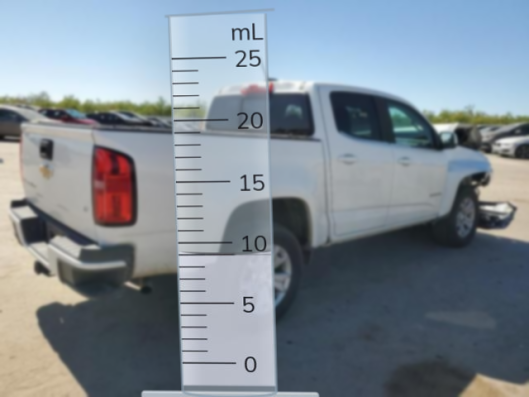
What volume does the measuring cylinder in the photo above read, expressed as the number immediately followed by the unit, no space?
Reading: 9mL
